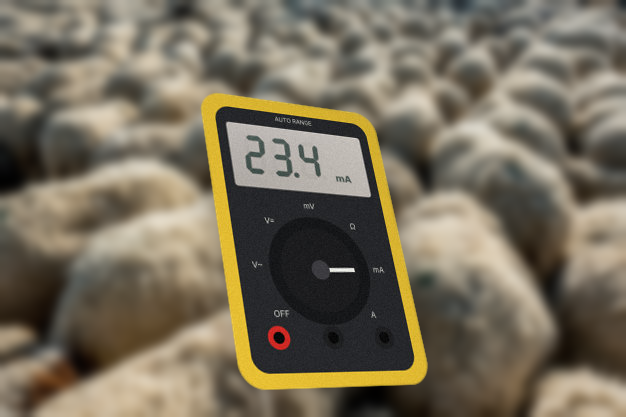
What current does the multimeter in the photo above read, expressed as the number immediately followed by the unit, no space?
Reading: 23.4mA
